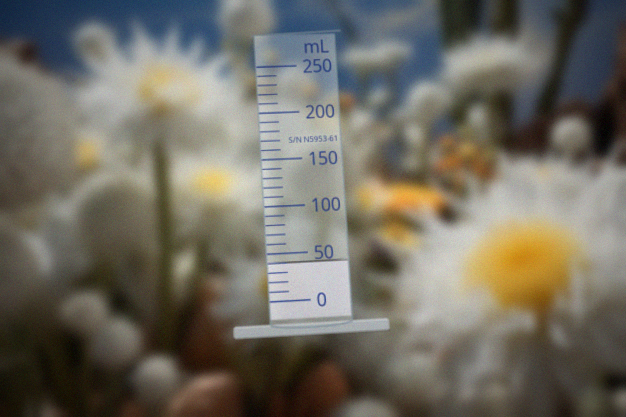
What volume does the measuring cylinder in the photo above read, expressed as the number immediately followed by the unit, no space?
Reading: 40mL
